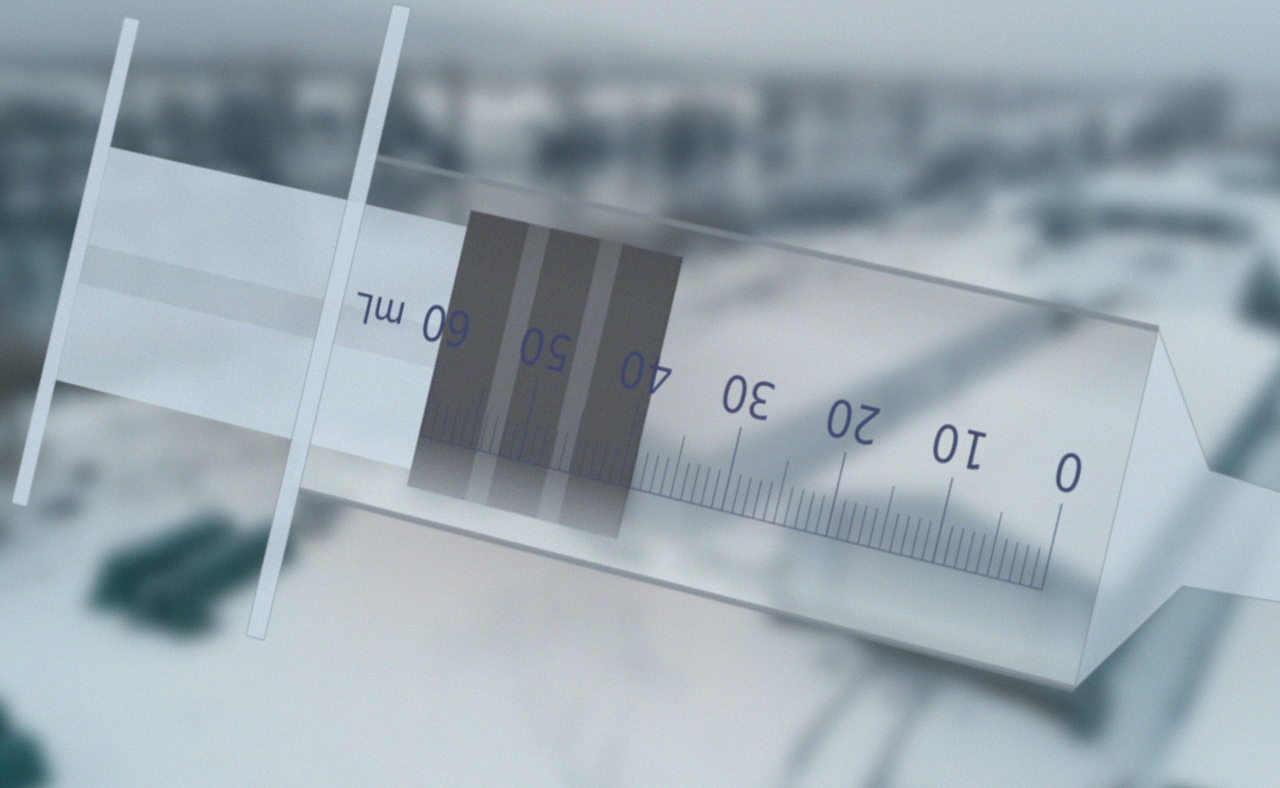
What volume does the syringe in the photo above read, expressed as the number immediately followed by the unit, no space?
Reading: 39mL
